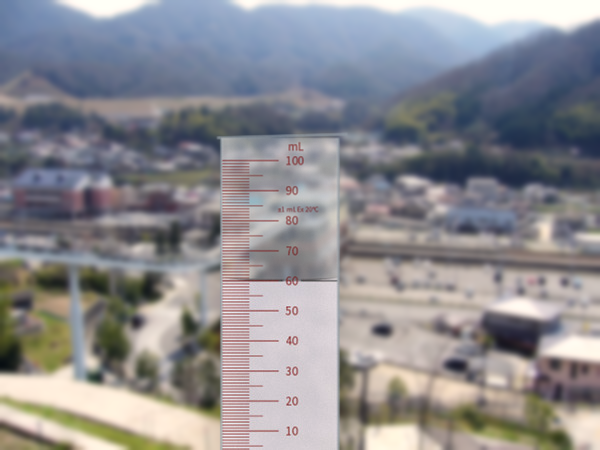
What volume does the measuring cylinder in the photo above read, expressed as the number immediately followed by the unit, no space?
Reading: 60mL
